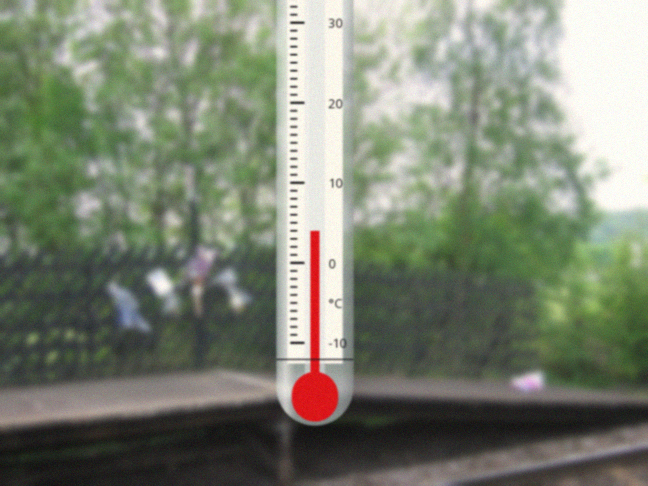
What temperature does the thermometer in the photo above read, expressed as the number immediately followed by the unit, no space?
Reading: 4°C
